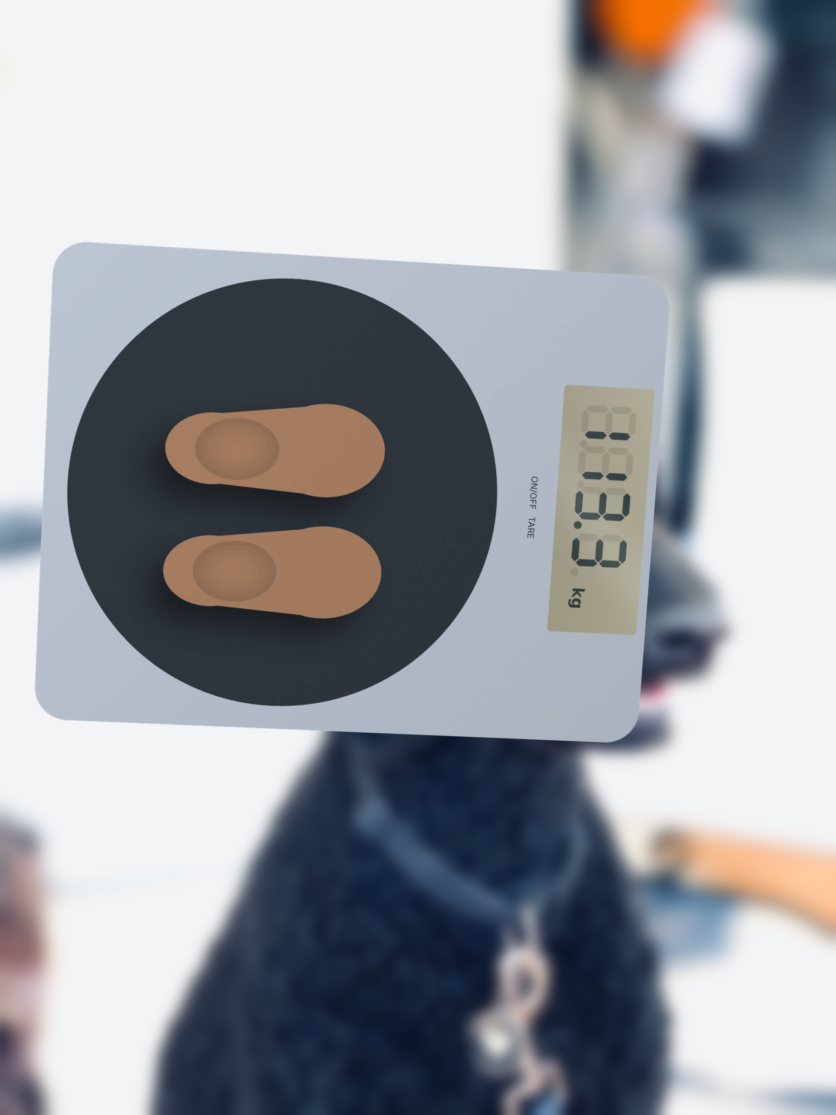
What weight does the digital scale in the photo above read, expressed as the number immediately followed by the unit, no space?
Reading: 113.3kg
